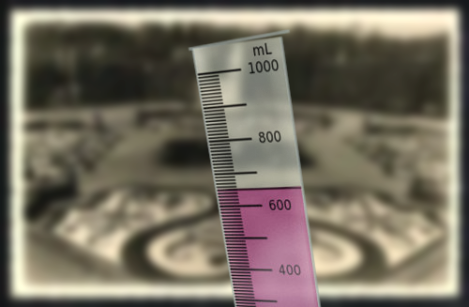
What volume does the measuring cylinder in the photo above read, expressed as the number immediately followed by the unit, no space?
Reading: 650mL
